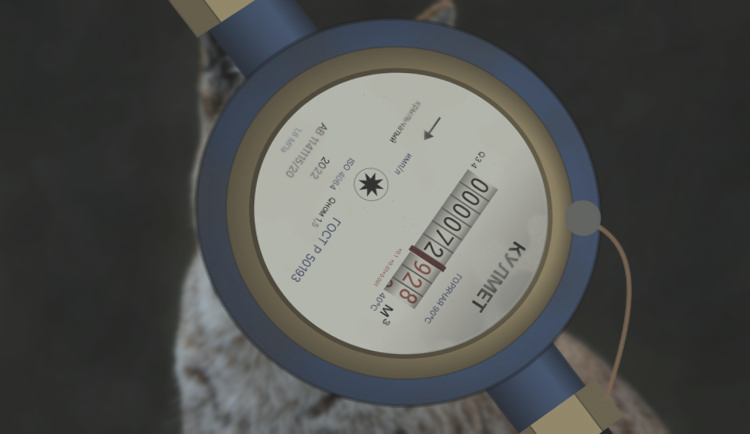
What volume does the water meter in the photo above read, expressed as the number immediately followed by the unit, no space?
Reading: 72.928m³
